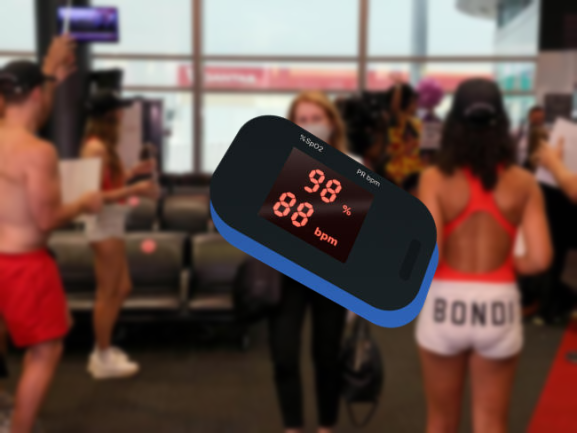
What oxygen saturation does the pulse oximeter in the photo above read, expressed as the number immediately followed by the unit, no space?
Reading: 98%
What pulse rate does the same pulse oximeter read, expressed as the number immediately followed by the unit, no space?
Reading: 88bpm
